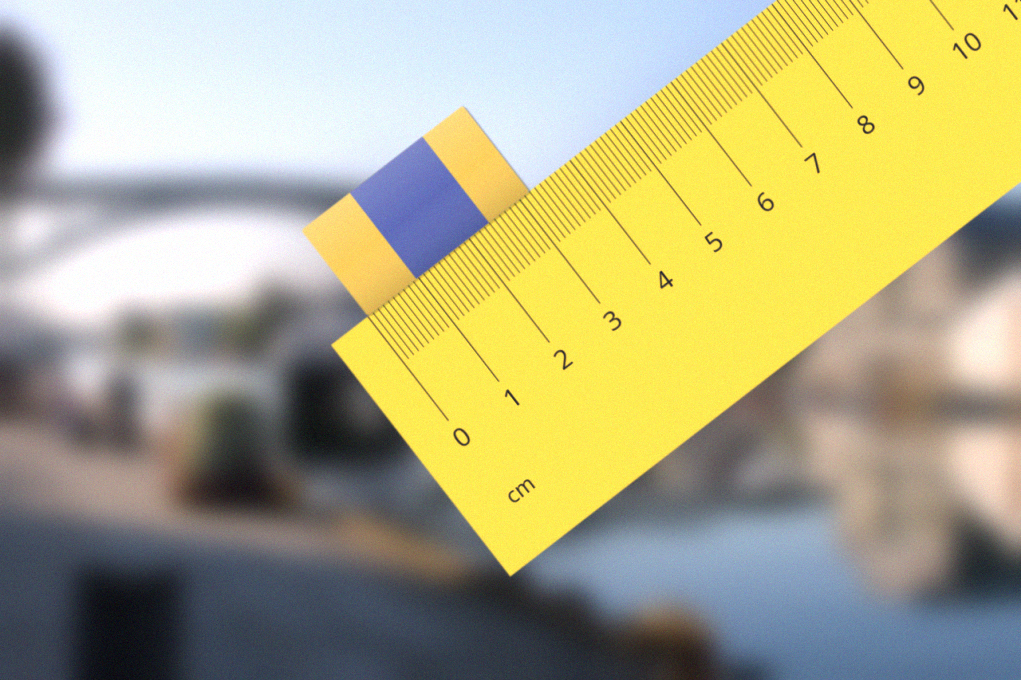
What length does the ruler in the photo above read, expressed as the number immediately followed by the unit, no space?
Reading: 3.2cm
